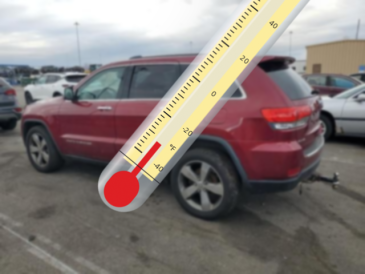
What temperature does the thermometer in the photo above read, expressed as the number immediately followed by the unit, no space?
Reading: -32°F
